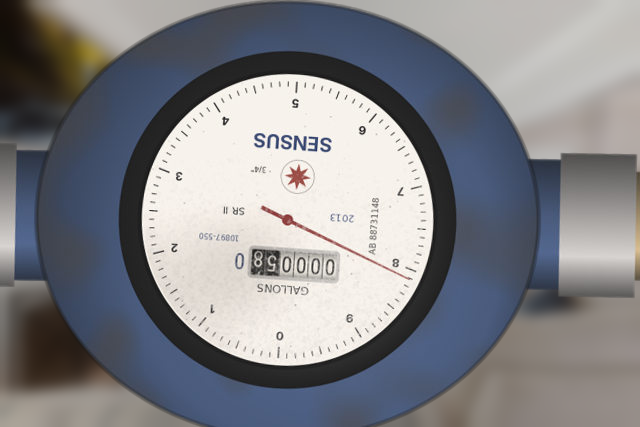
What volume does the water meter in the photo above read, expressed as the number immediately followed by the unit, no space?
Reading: 578.1gal
